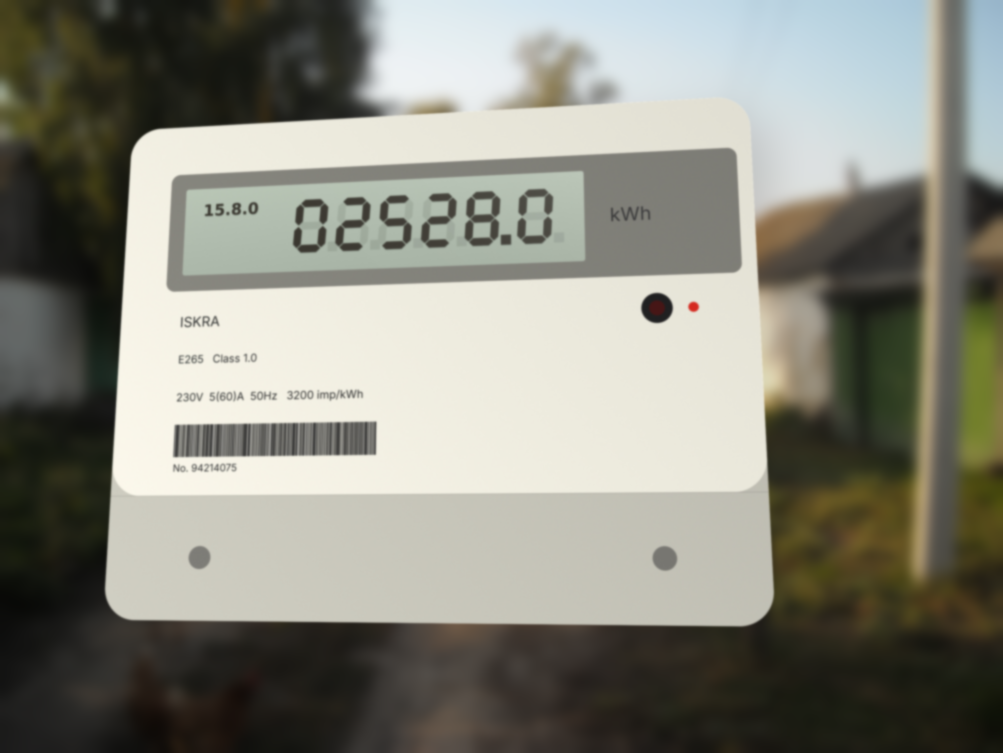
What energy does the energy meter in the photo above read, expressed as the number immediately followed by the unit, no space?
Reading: 2528.0kWh
